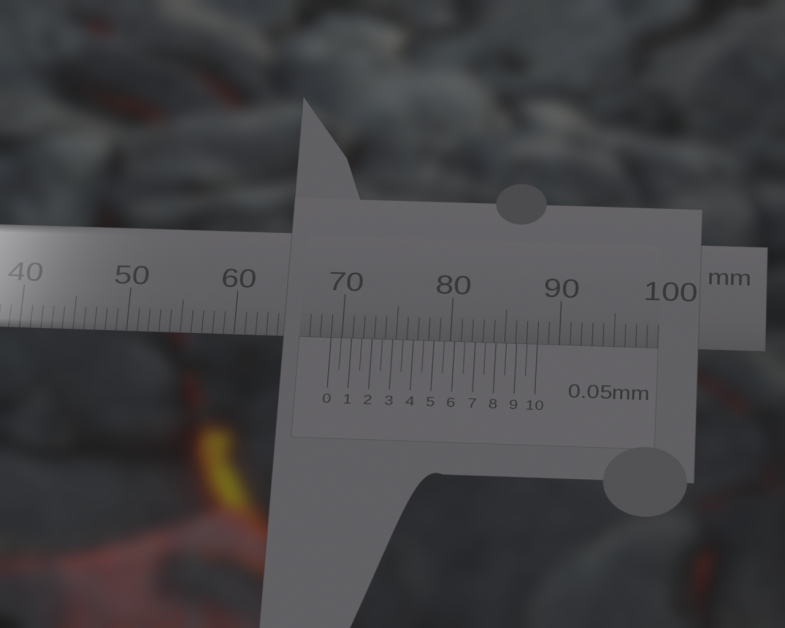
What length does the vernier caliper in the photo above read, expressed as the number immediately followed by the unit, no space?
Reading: 69.0mm
